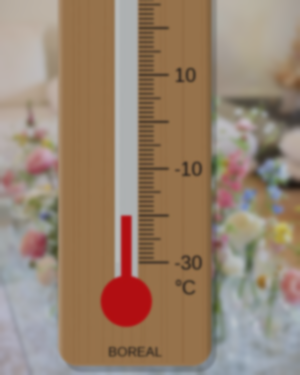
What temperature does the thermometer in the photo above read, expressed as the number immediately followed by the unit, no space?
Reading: -20°C
